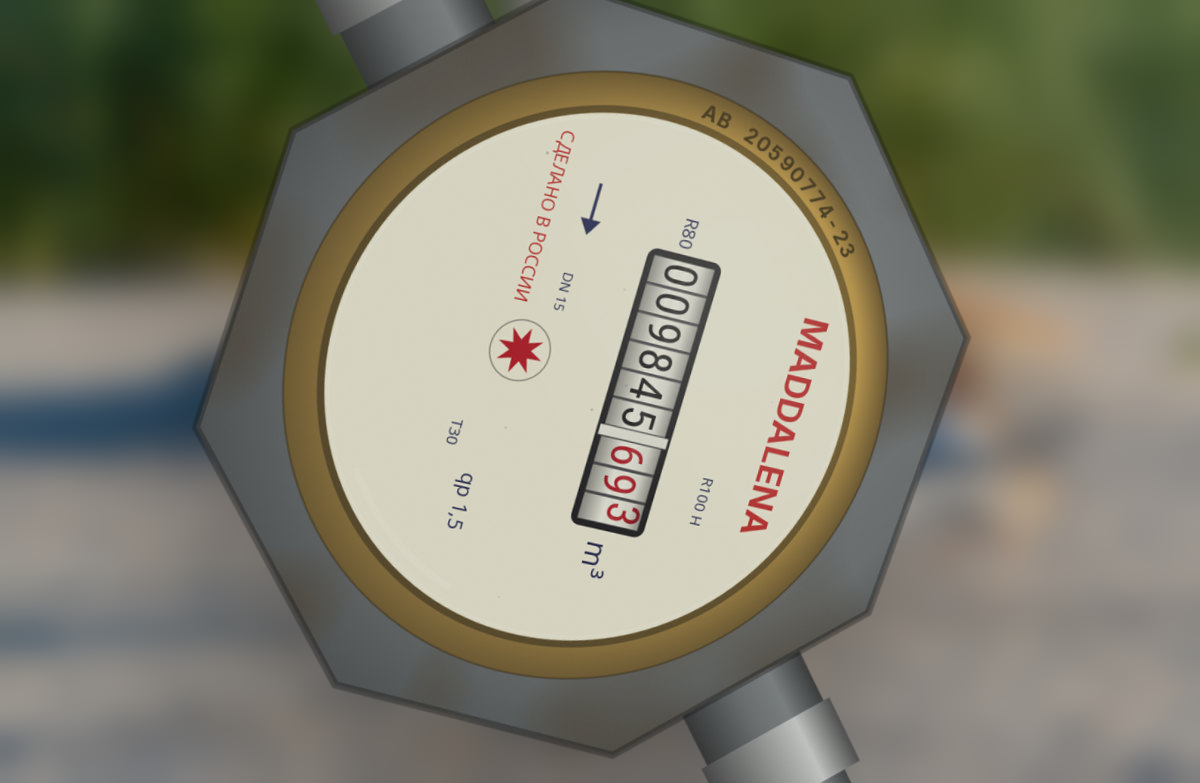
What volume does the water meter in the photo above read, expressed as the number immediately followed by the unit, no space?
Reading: 9845.693m³
